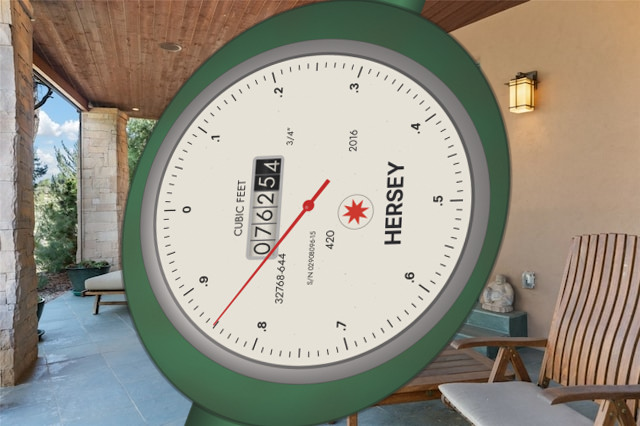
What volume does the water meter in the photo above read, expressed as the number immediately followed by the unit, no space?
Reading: 76253.85ft³
